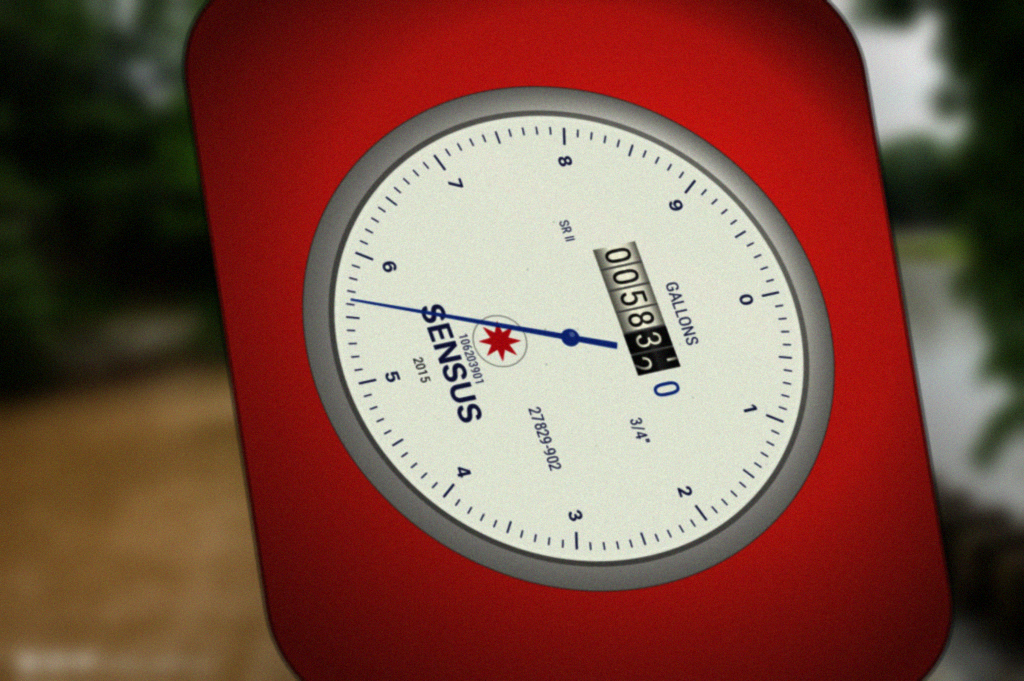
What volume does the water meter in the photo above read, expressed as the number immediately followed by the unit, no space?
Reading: 58315.6gal
